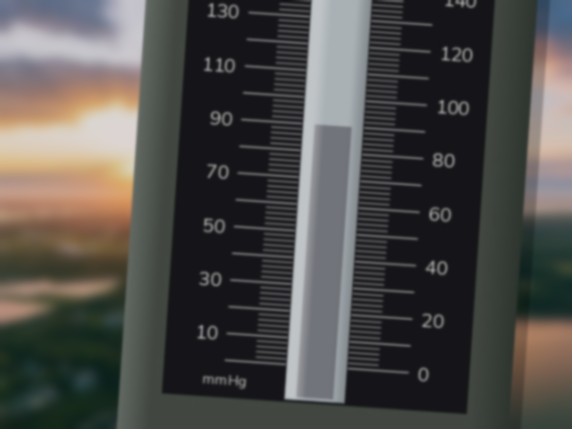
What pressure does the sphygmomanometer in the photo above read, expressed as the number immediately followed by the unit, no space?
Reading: 90mmHg
